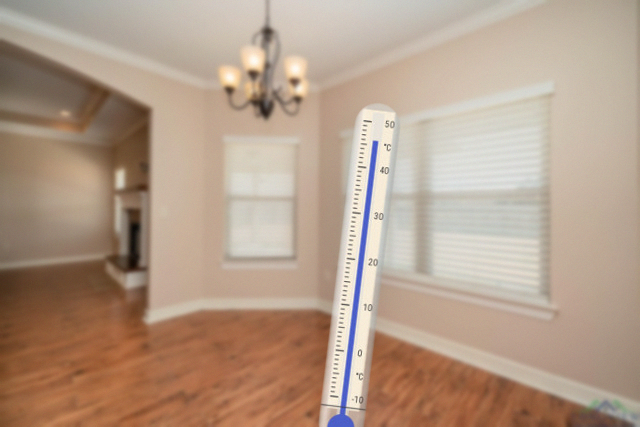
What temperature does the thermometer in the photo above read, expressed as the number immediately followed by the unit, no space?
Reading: 46°C
